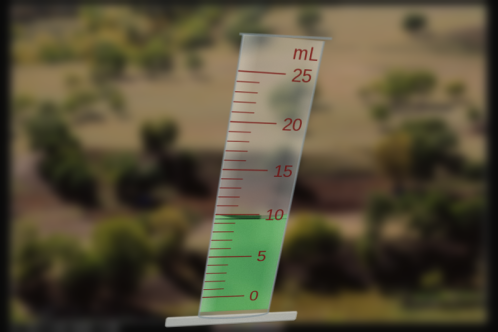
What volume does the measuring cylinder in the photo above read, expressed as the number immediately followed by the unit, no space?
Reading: 9.5mL
